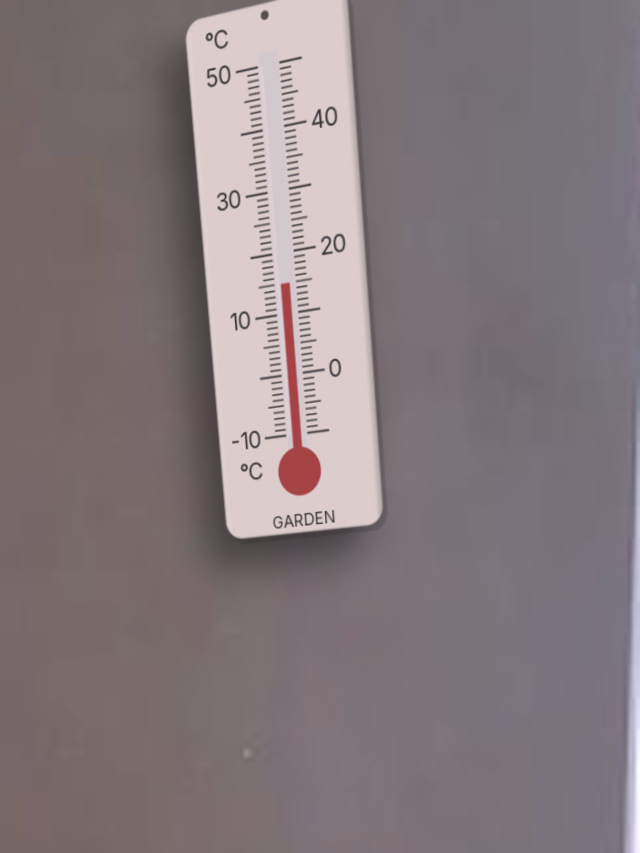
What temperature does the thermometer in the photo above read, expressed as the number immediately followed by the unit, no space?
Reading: 15°C
